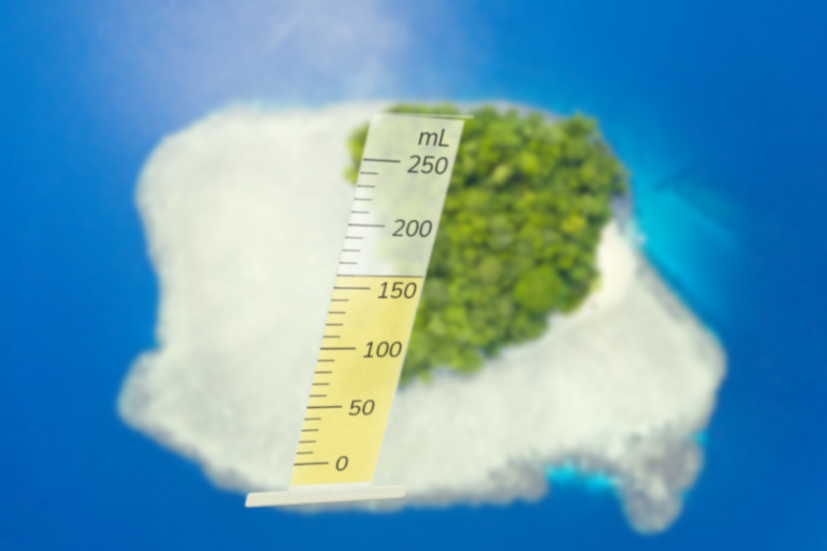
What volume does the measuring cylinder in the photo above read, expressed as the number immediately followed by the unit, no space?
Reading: 160mL
